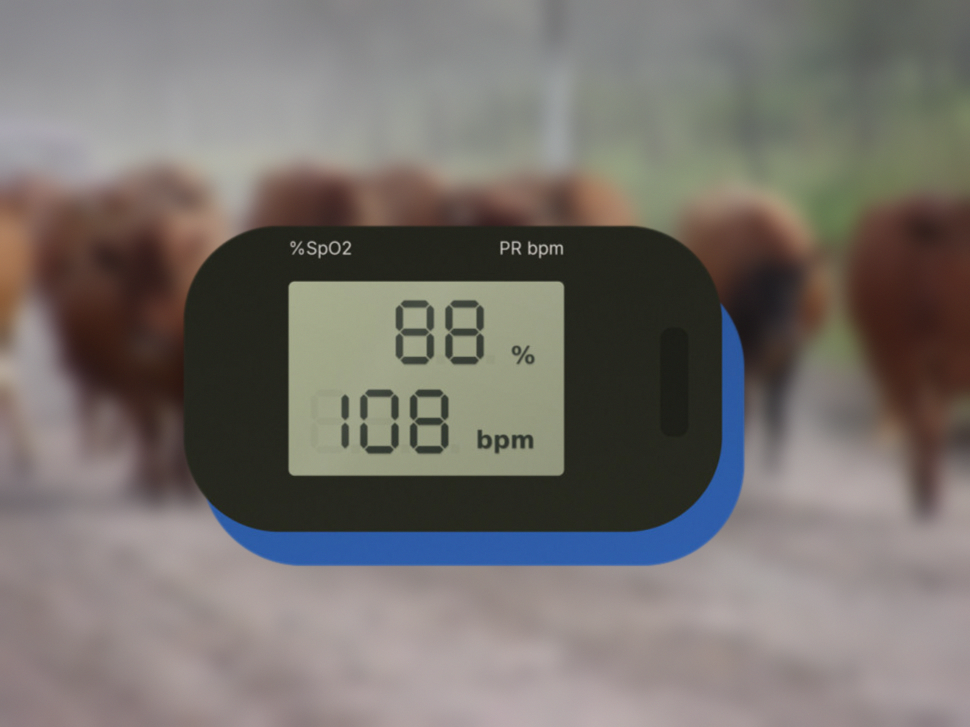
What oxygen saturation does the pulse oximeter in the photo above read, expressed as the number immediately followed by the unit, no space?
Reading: 88%
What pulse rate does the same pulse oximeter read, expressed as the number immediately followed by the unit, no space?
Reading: 108bpm
